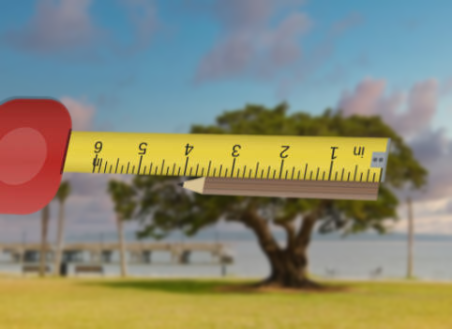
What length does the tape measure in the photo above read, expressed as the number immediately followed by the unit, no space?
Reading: 4.125in
